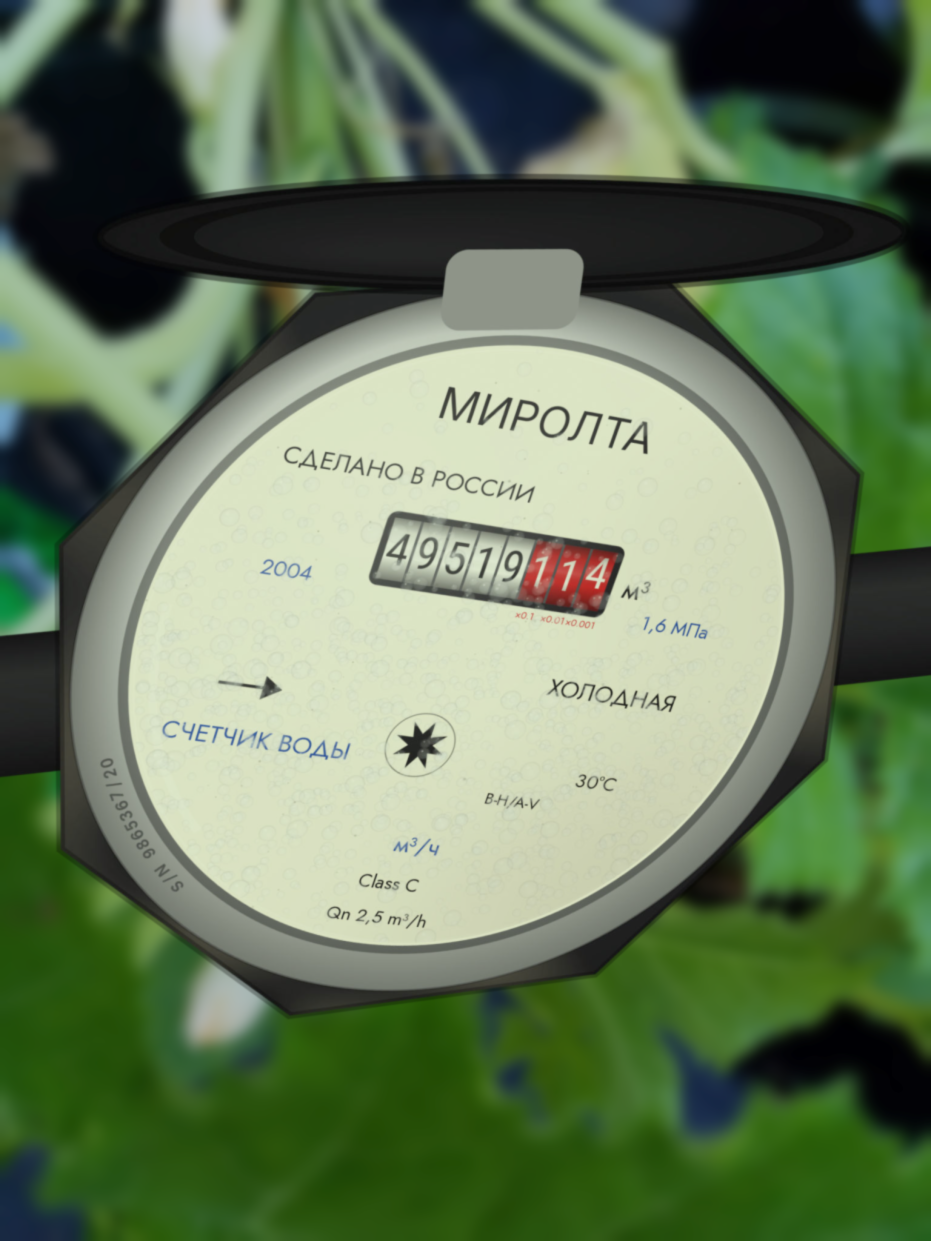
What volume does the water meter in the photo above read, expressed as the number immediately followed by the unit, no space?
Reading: 49519.114m³
